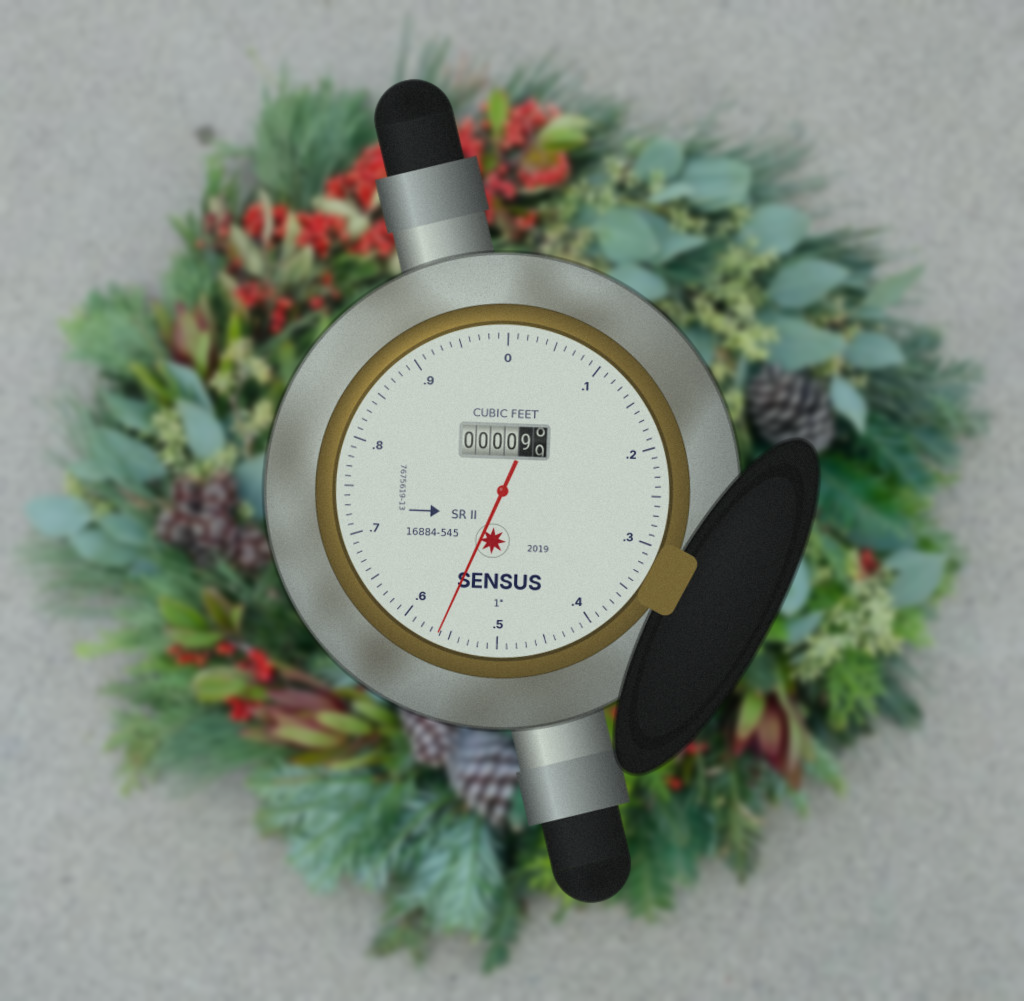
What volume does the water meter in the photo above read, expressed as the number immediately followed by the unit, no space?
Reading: 98.56ft³
